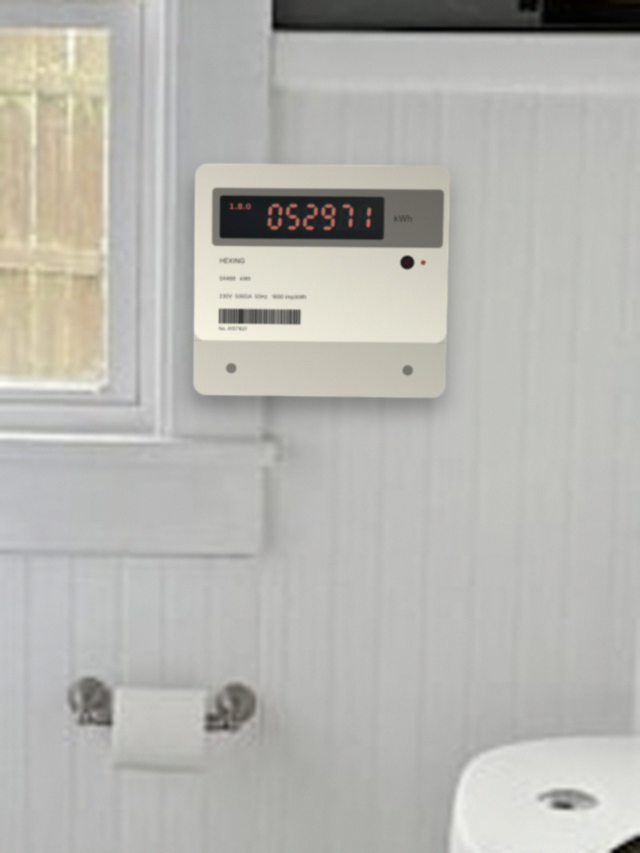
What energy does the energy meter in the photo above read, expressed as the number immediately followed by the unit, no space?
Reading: 52971kWh
